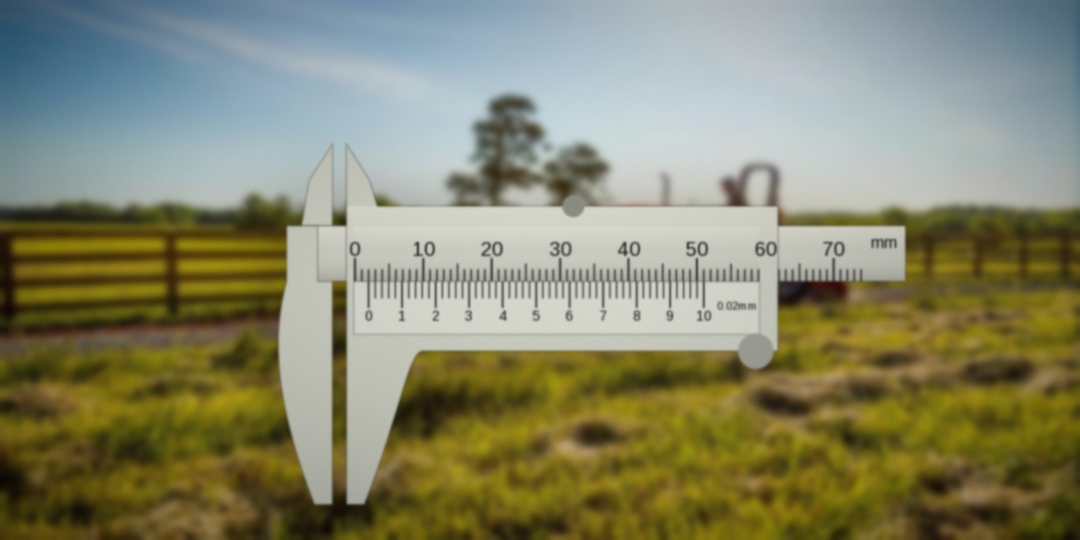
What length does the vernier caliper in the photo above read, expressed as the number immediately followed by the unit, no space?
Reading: 2.0mm
